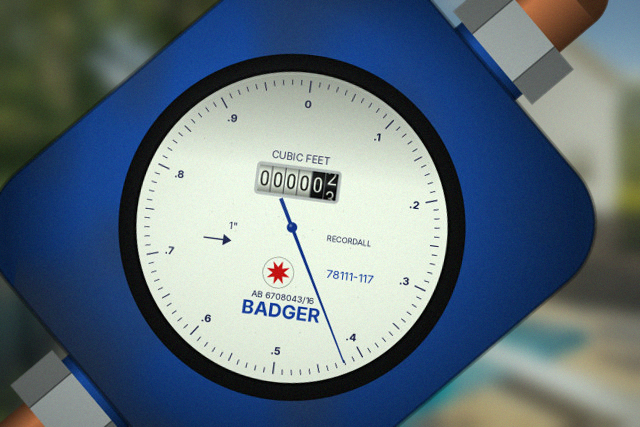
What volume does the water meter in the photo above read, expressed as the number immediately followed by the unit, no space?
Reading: 2.42ft³
